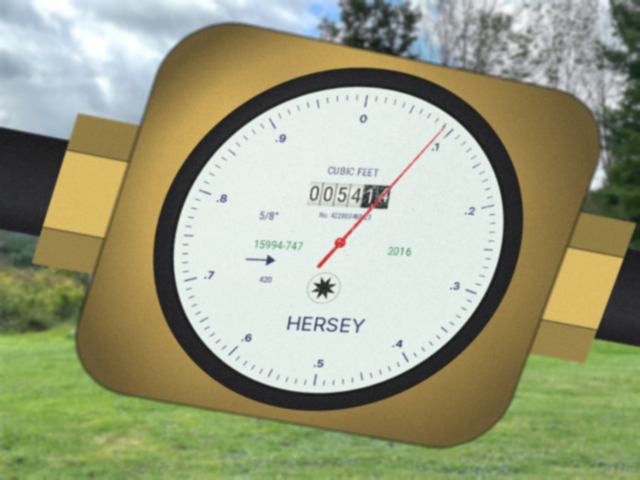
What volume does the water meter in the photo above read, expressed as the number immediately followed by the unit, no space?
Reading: 5414.09ft³
